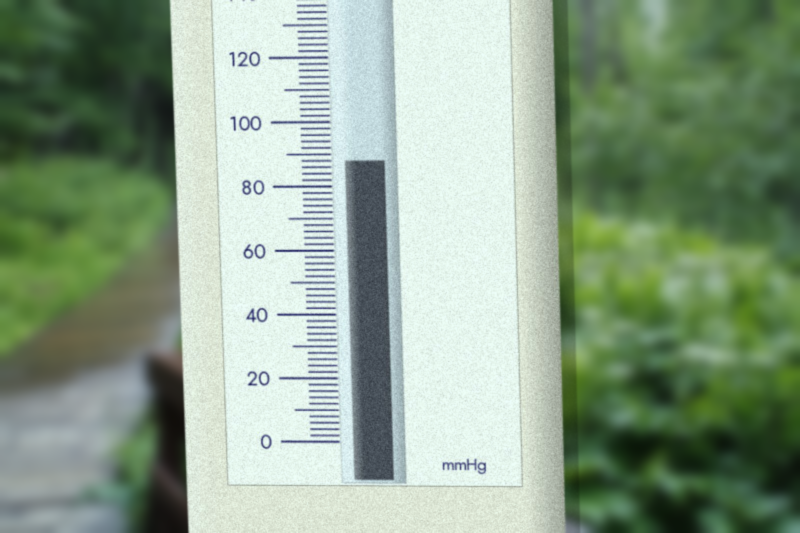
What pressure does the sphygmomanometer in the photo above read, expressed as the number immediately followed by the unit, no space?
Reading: 88mmHg
